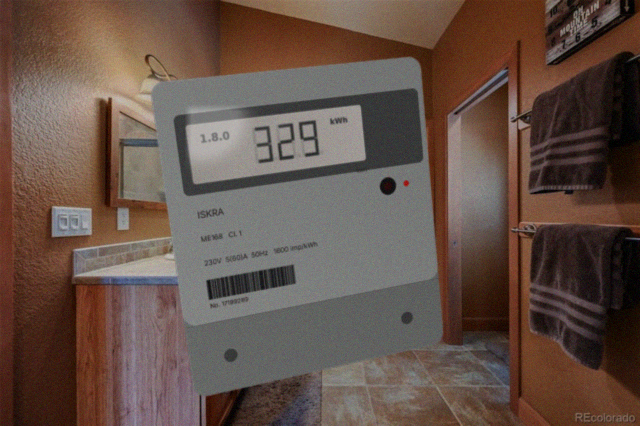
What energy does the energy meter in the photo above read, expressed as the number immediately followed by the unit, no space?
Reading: 329kWh
